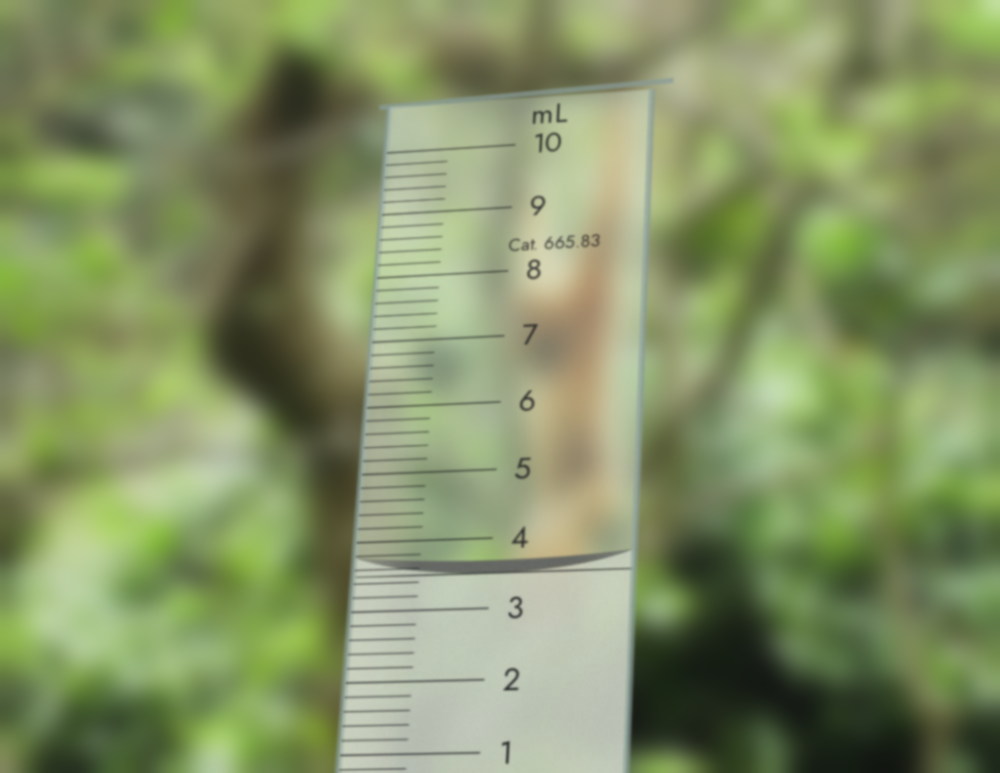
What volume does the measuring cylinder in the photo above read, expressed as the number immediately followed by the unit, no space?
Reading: 3.5mL
